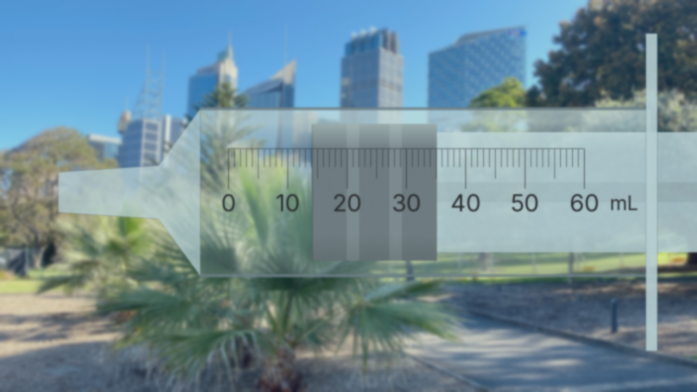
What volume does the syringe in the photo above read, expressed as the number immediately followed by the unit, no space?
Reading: 14mL
